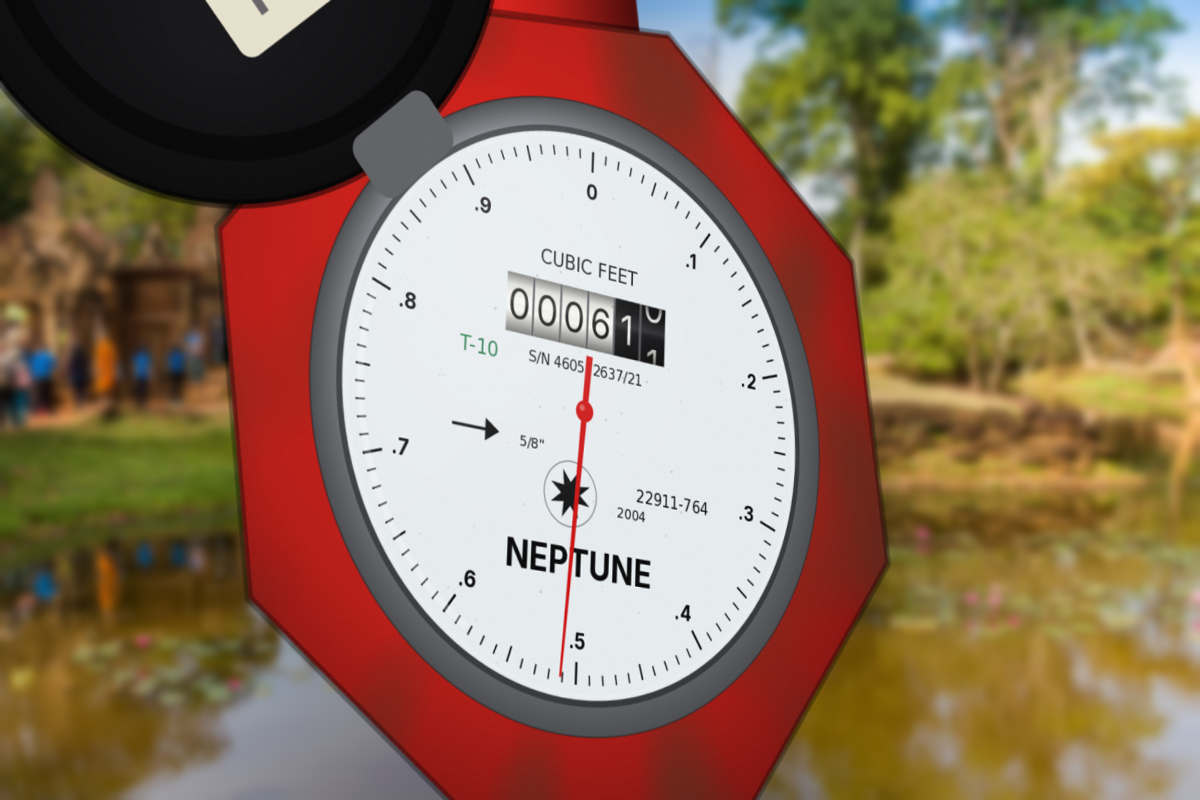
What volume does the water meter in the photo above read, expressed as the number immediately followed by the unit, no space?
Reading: 610.51ft³
